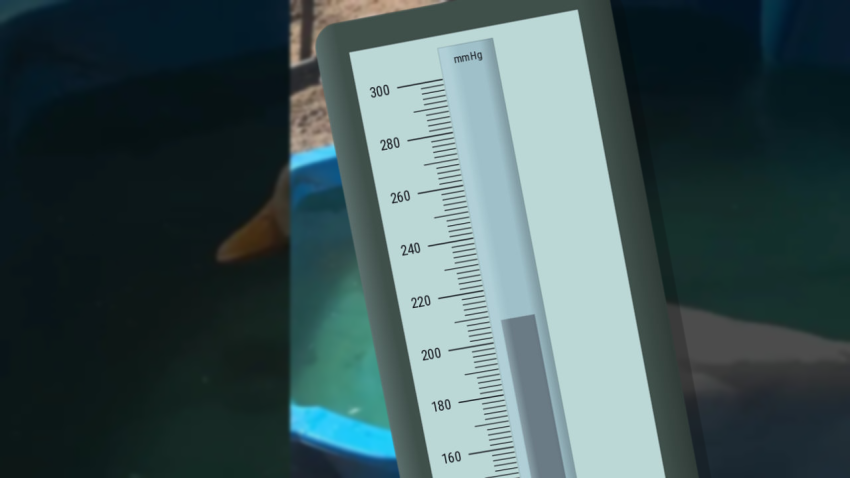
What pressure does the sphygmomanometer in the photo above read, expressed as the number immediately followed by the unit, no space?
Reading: 208mmHg
